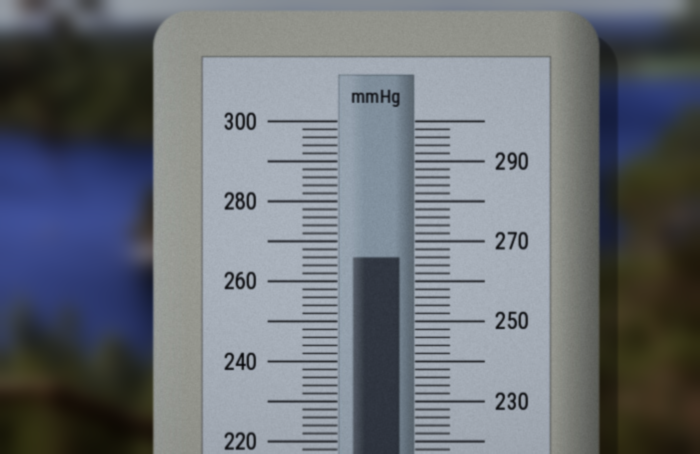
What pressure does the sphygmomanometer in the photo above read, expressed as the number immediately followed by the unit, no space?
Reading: 266mmHg
